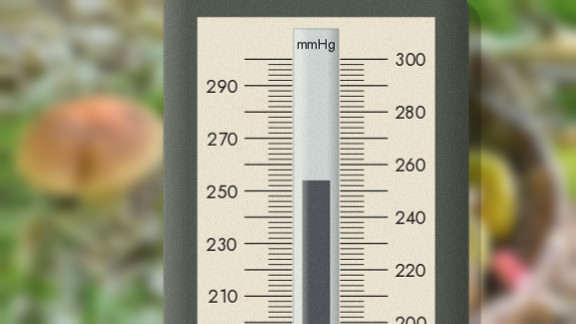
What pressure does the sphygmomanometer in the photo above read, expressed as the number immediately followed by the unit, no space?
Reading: 254mmHg
